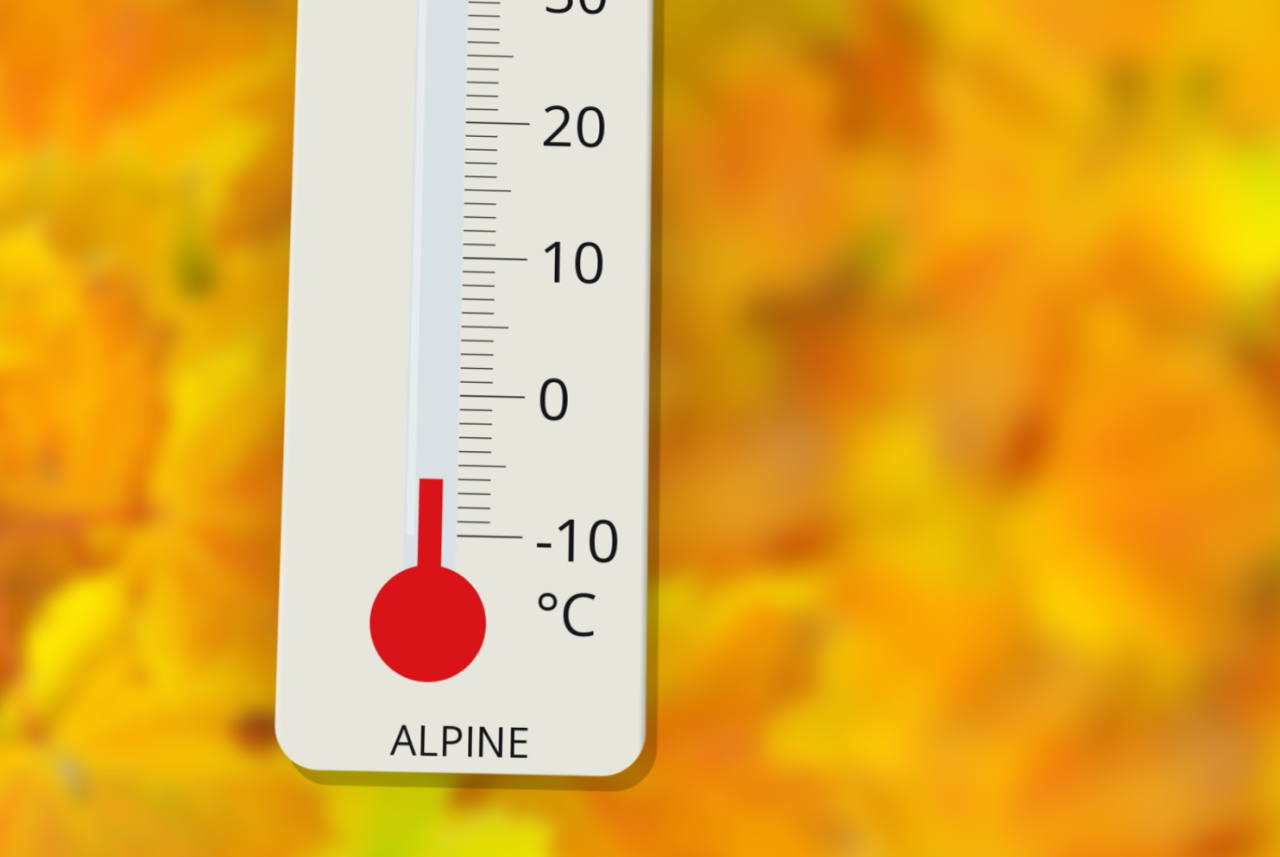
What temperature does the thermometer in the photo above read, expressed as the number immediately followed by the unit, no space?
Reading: -6°C
